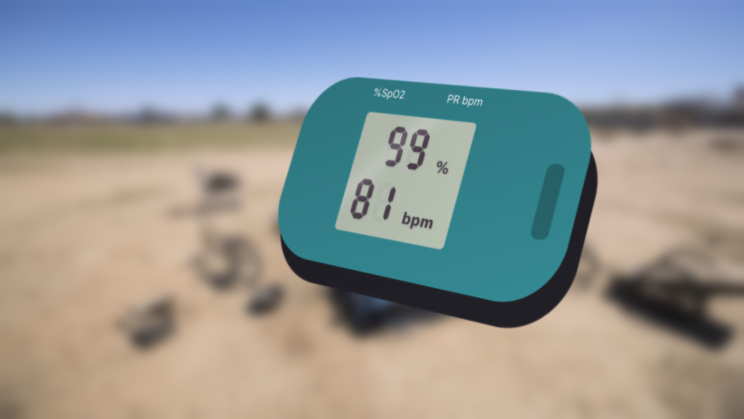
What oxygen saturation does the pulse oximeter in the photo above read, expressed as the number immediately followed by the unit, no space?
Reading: 99%
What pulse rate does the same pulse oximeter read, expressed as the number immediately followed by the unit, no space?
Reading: 81bpm
